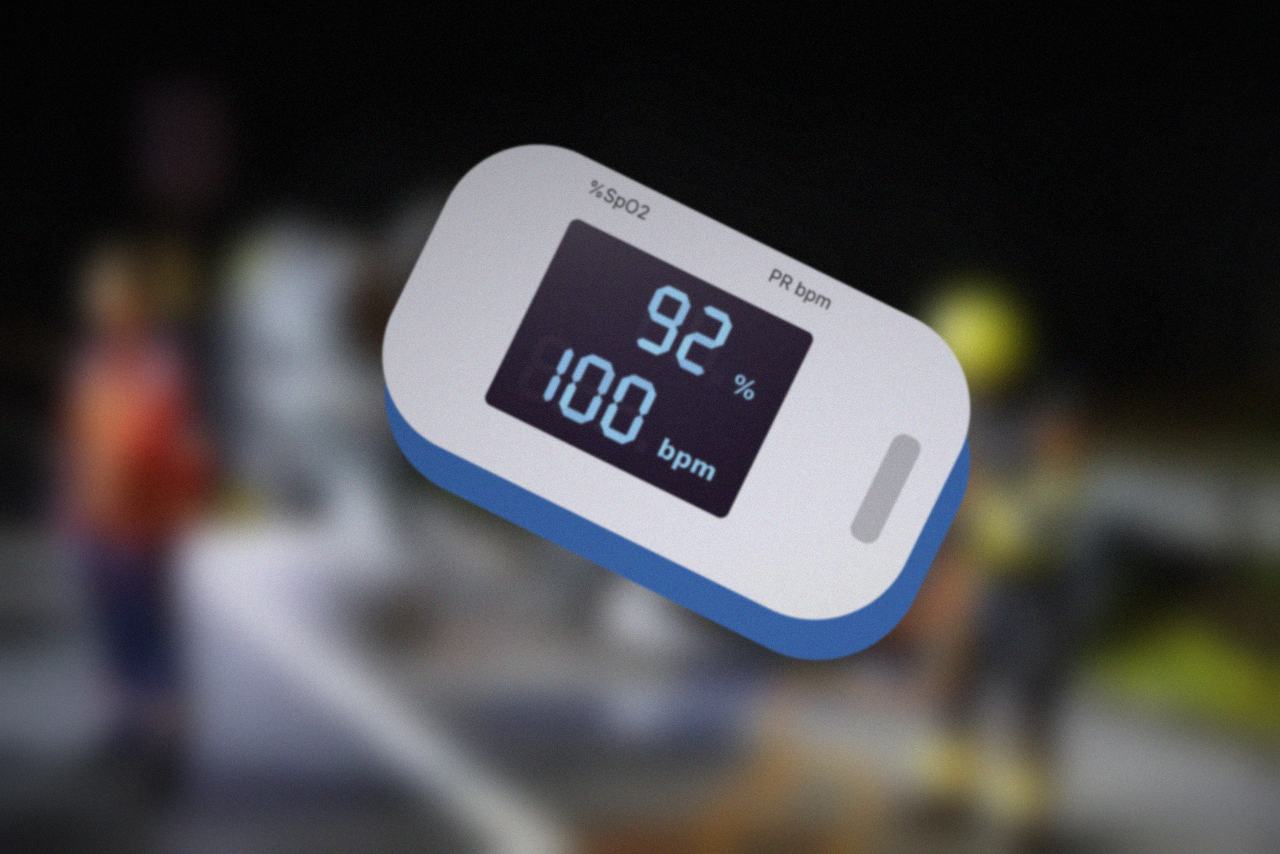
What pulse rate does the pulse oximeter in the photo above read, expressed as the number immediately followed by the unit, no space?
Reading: 100bpm
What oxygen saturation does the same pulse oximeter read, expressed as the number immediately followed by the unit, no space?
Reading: 92%
